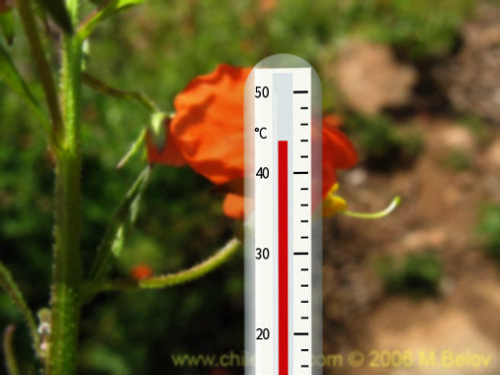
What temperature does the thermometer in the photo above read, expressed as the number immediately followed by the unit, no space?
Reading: 44°C
